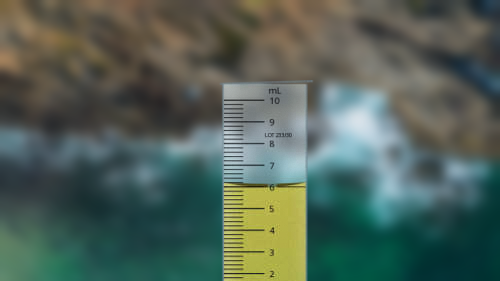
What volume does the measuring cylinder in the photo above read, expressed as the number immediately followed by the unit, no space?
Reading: 6mL
